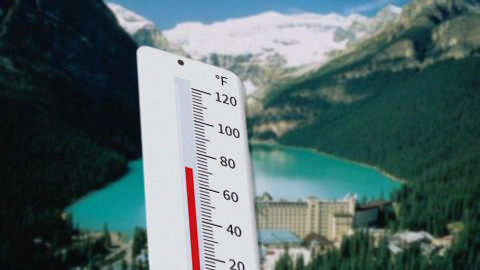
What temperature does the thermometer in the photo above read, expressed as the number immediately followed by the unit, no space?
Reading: 70°F
